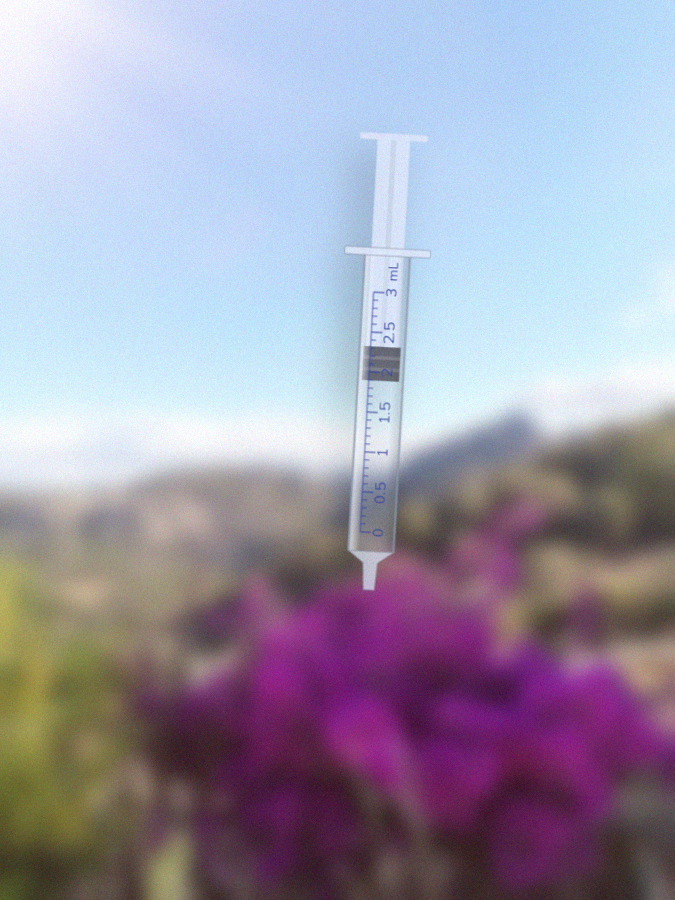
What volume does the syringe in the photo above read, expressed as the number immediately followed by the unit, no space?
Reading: 1.9mL
